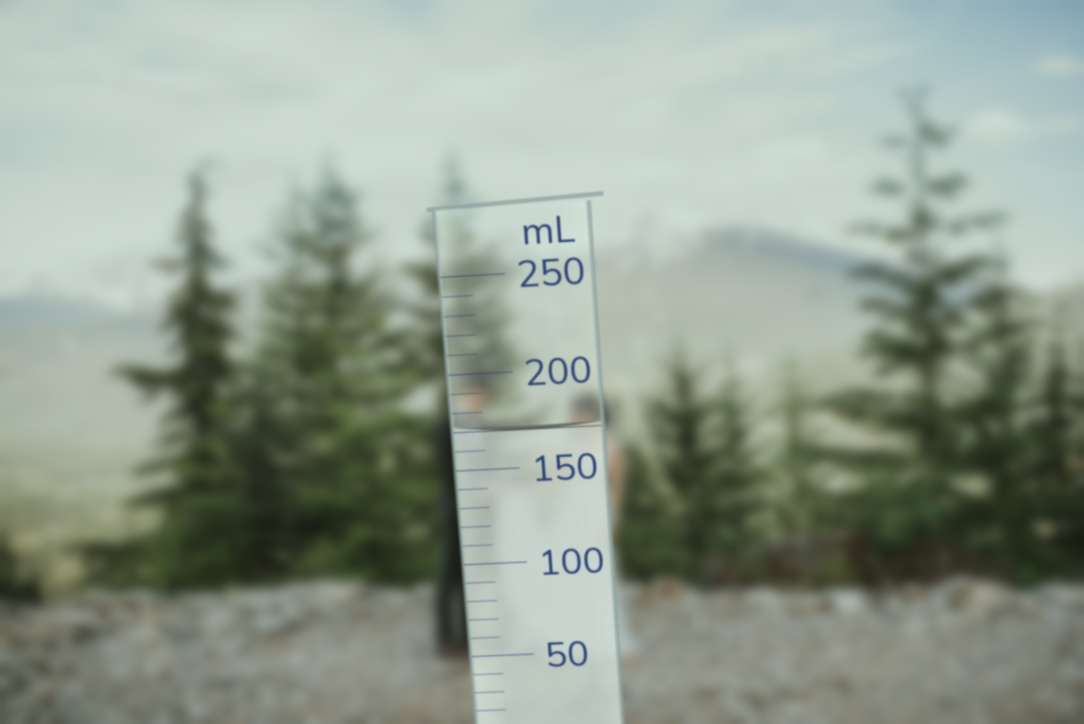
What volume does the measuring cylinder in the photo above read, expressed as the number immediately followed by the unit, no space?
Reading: 170mL
